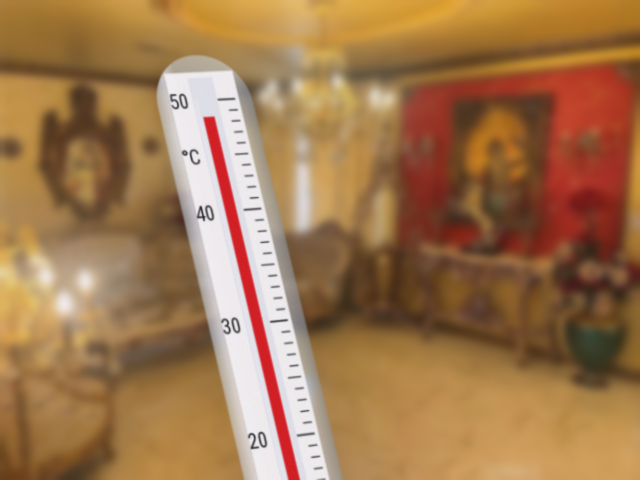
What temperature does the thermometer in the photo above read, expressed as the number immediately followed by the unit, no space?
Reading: 48.5°C
